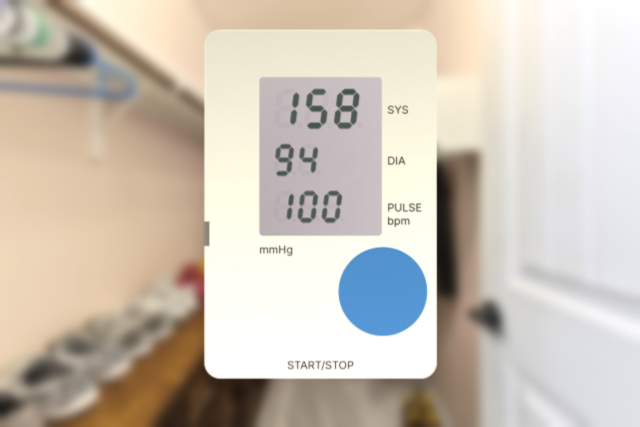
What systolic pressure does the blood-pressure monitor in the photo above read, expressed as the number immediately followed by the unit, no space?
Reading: 158mmHg
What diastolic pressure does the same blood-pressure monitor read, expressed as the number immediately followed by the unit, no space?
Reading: 94mmHg
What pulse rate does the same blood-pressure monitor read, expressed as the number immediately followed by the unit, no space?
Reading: 100bpm
